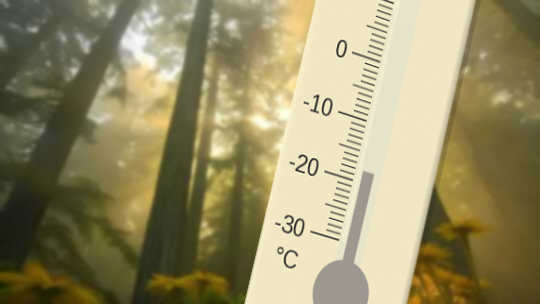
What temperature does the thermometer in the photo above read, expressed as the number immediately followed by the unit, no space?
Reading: -18°C
